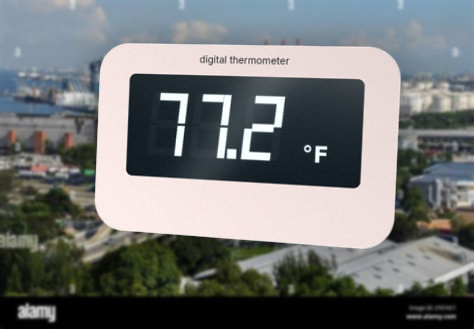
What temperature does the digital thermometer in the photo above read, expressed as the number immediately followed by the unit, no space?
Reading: 77.2°F
